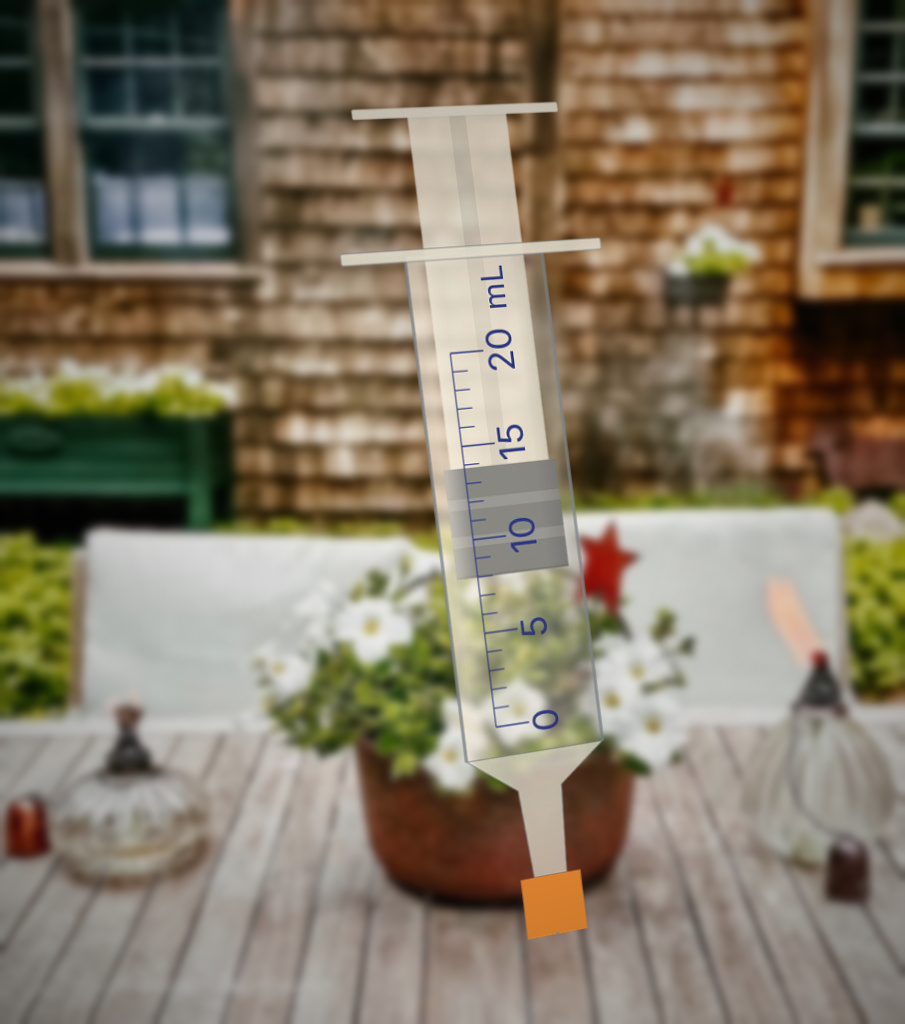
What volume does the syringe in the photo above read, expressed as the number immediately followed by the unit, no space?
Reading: 8mL
